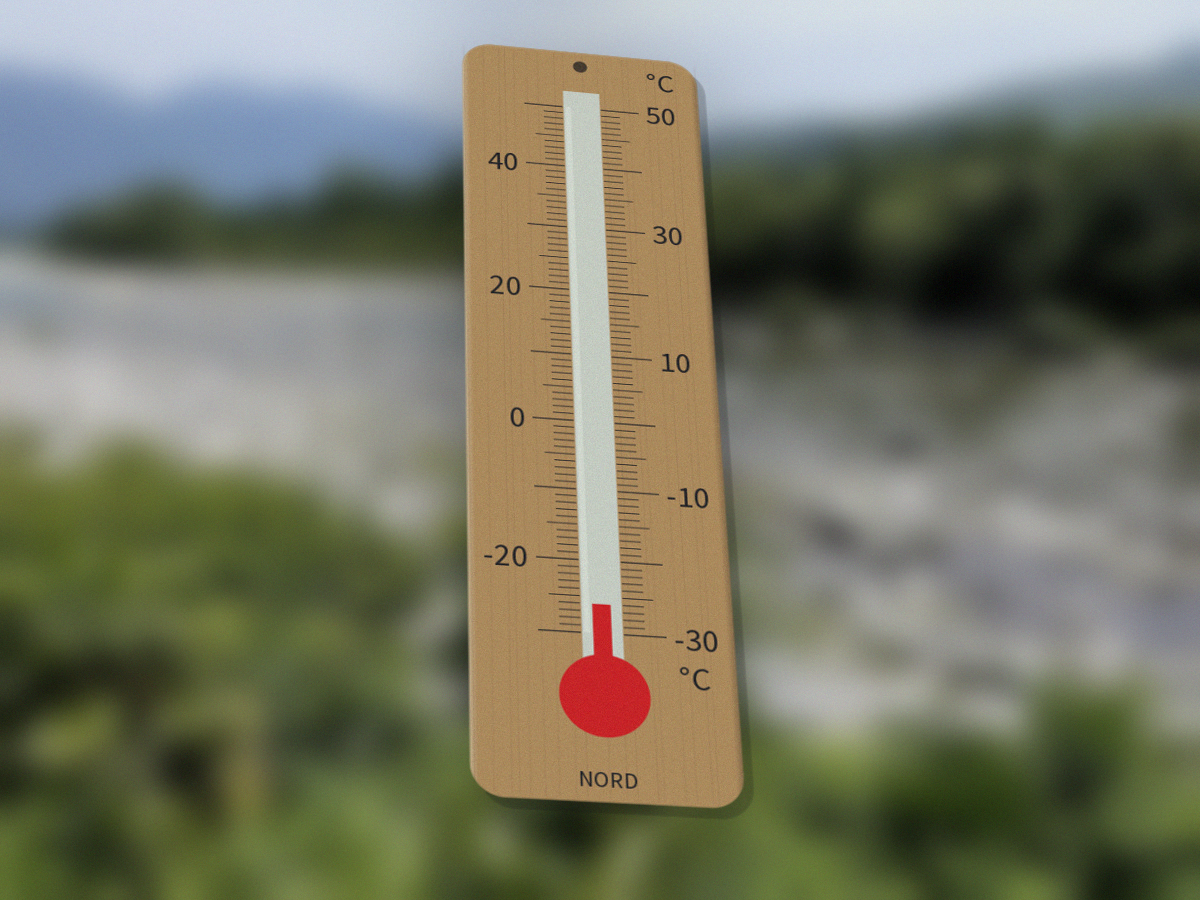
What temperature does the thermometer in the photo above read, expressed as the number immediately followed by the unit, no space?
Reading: -26°C
